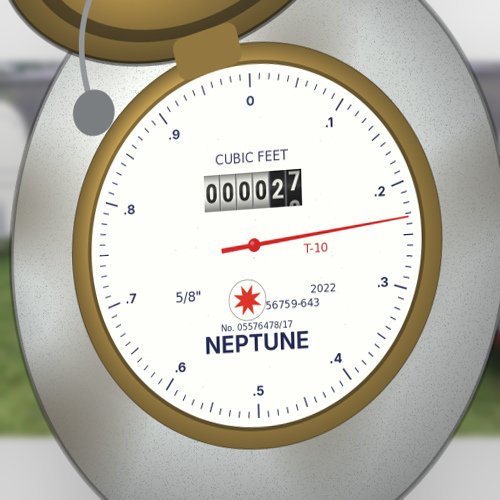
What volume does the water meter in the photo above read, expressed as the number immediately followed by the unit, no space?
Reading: 27.23ft³
